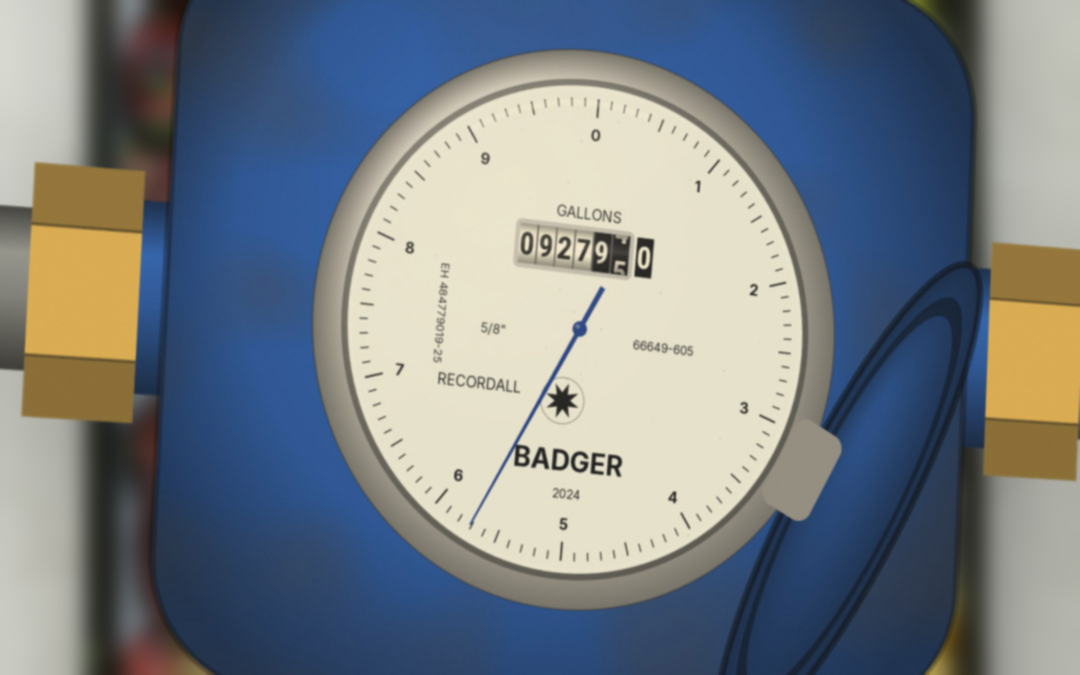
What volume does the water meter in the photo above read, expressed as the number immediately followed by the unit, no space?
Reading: 927945.7gal
